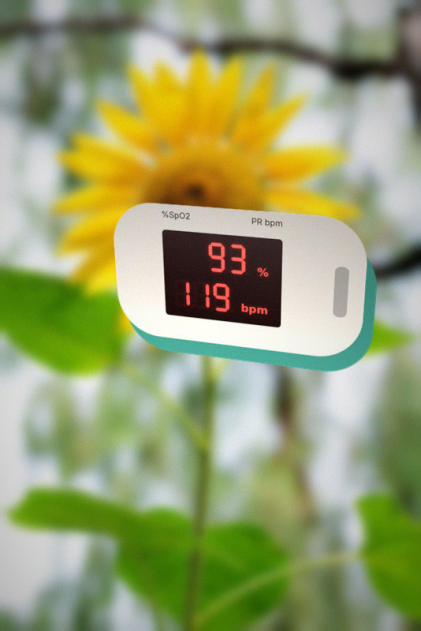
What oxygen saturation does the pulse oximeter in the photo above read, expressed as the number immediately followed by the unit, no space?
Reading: 93%
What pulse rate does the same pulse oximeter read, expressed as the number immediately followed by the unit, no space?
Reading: 119bpm
